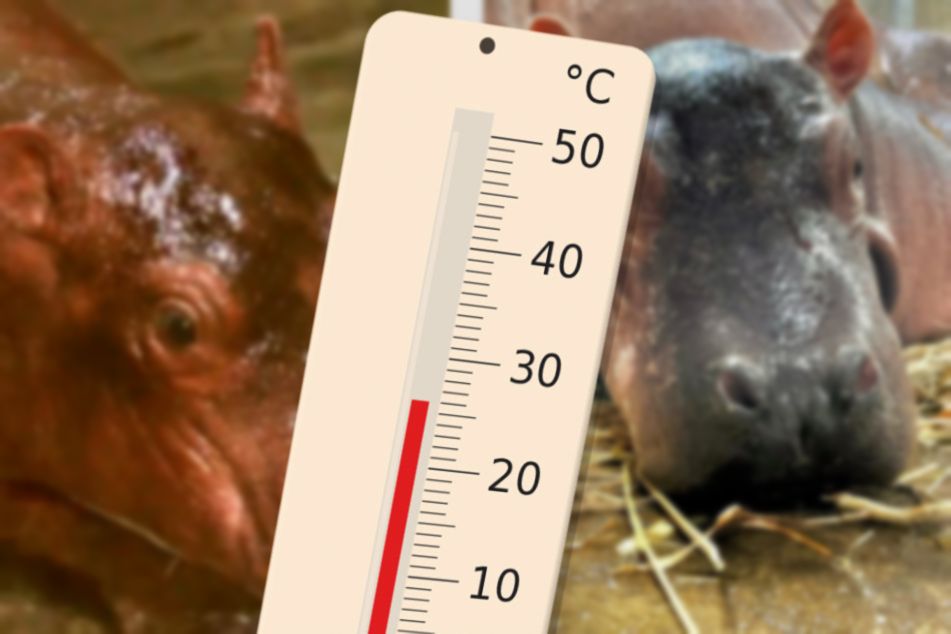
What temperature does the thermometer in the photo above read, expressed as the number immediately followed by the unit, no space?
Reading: 26°C
